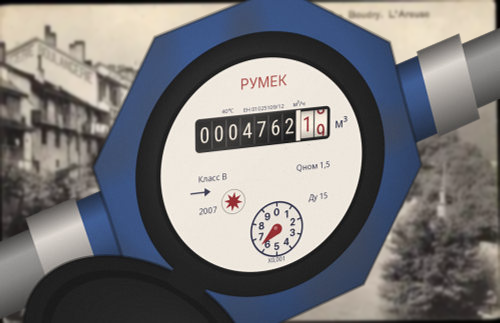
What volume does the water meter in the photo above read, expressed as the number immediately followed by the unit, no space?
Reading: 4762.186m³
